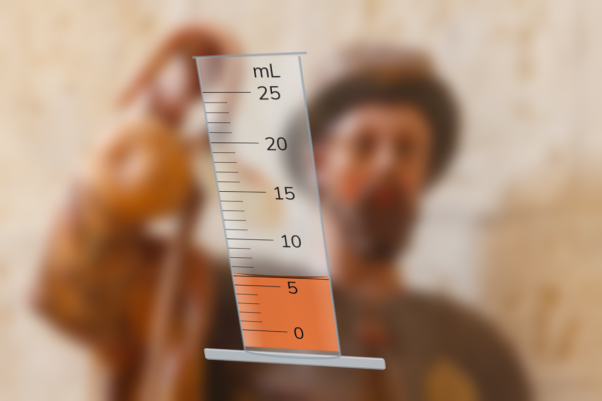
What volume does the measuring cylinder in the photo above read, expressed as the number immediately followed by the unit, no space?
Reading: 6mL
